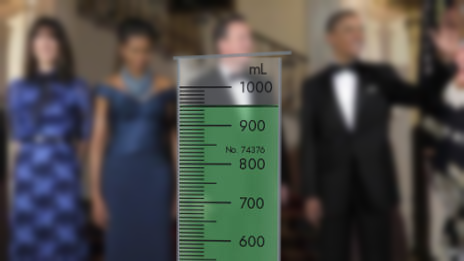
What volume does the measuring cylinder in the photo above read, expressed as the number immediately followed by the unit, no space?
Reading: 950mL
